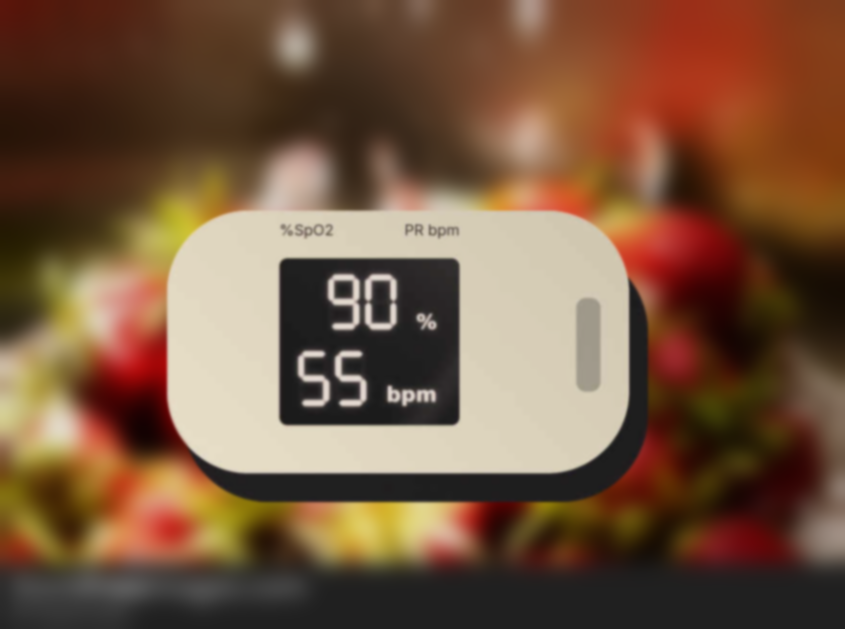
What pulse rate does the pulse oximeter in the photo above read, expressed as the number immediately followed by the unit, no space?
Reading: 55bpm
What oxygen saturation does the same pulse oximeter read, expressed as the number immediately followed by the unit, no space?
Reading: 90%
